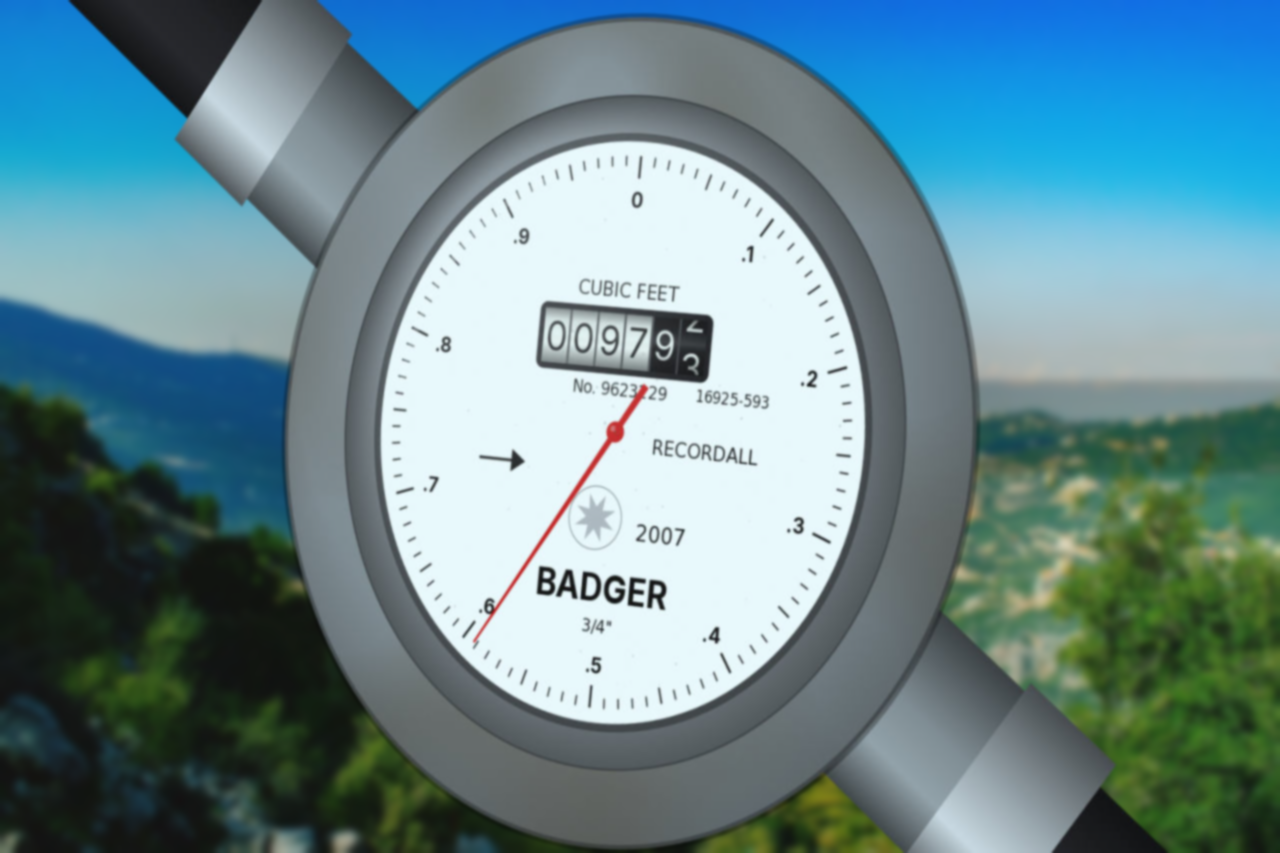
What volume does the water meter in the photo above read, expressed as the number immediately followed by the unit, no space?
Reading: 9792.59ft³
